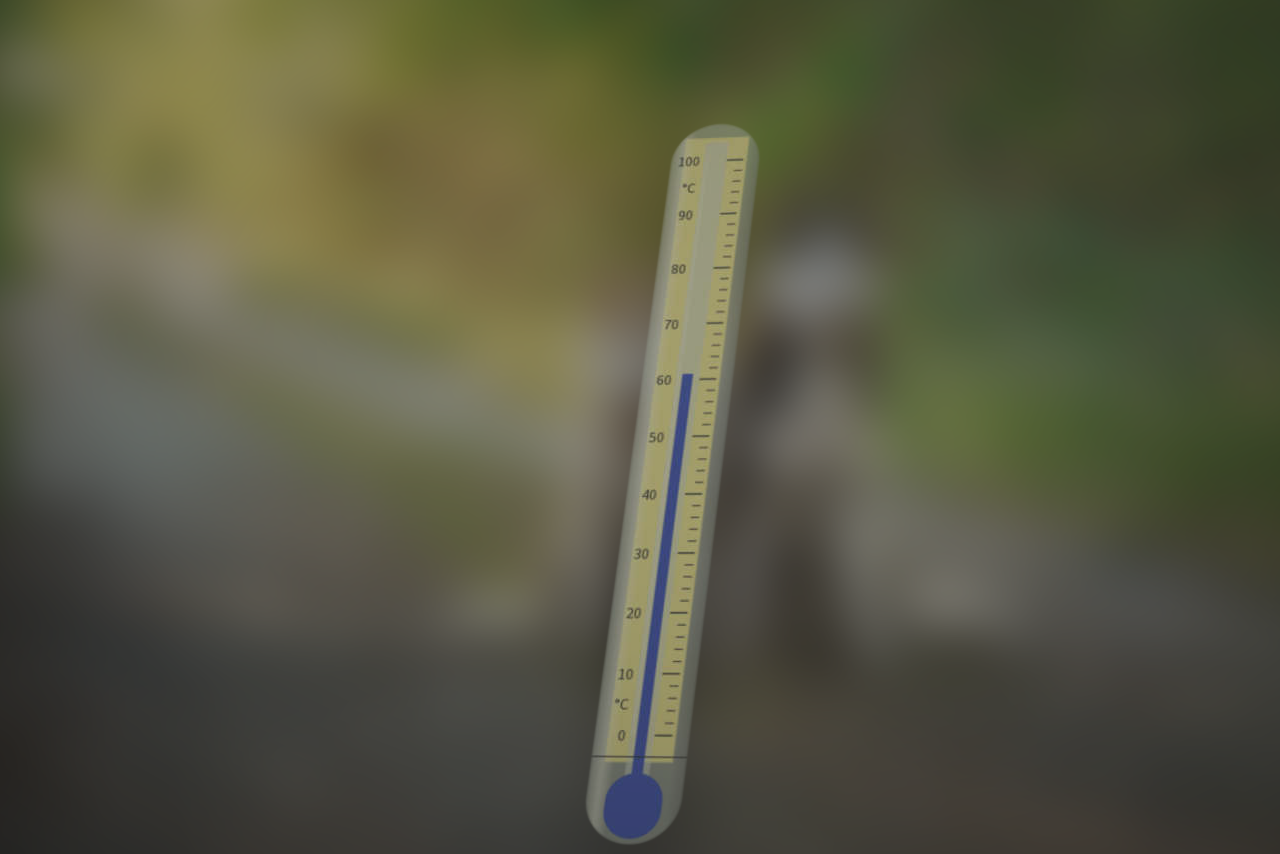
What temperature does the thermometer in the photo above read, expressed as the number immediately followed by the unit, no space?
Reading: 61°C
